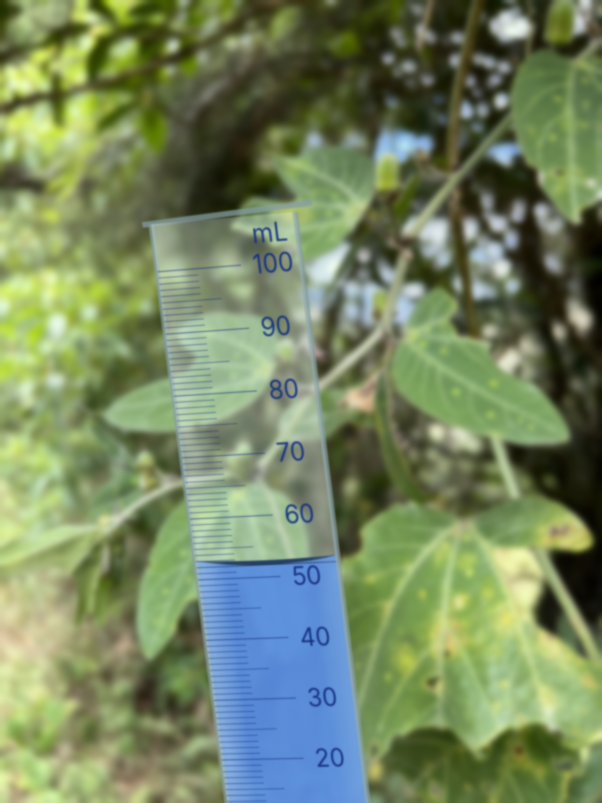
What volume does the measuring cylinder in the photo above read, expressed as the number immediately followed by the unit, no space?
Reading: 52mL
